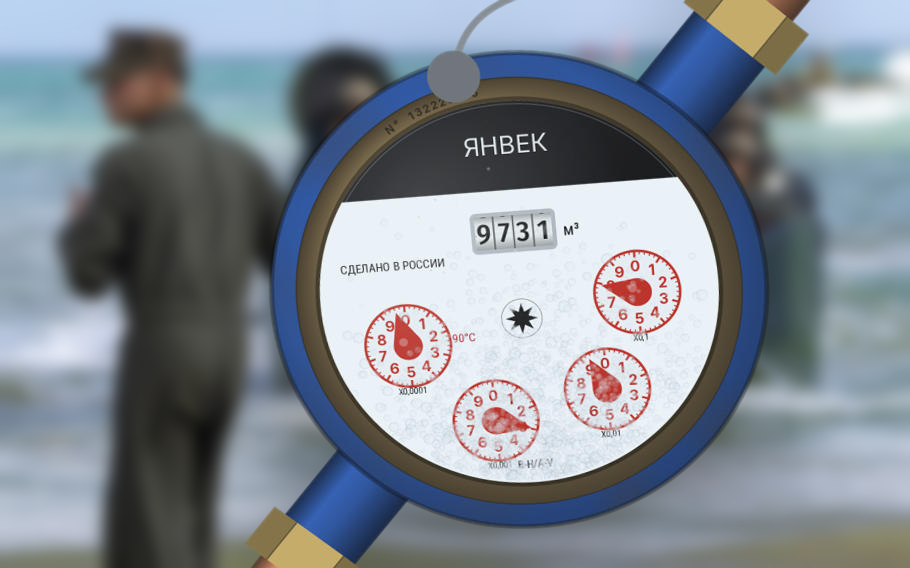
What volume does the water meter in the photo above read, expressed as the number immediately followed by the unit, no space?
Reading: 9731.7929m³
